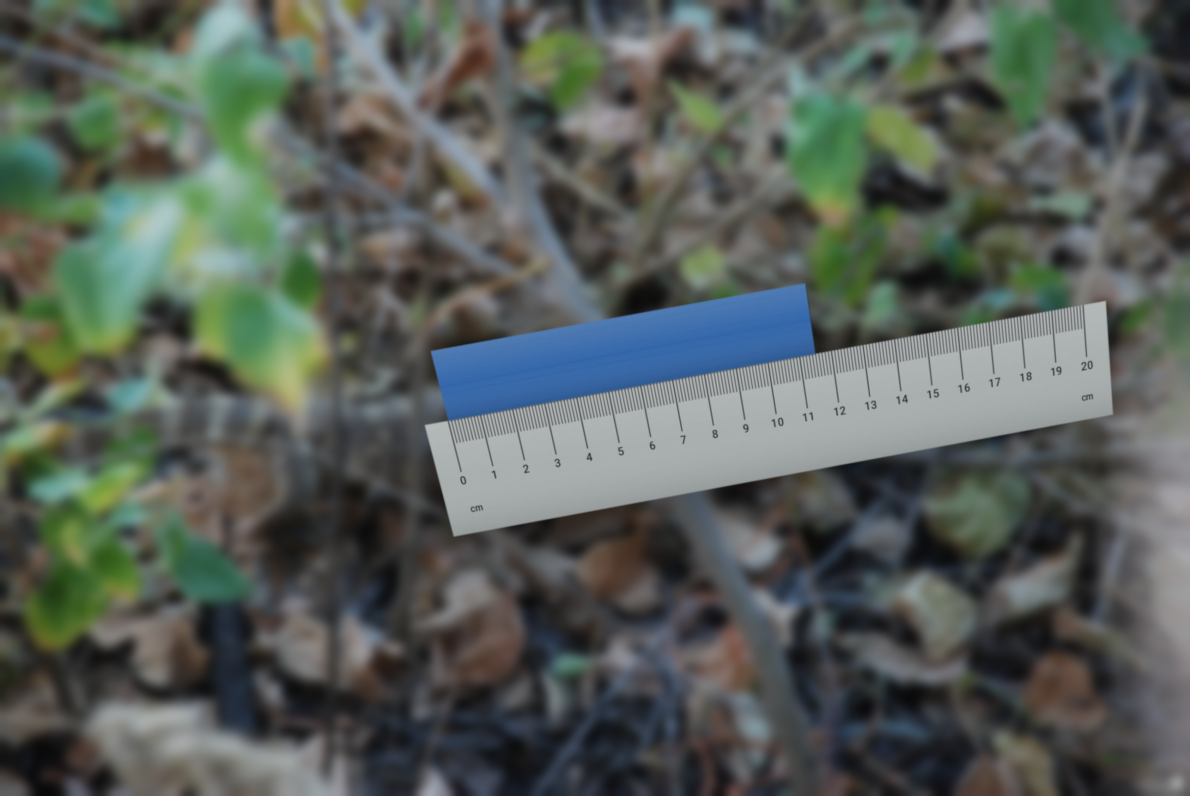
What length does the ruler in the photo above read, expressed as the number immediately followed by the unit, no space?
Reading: 11.5cm
